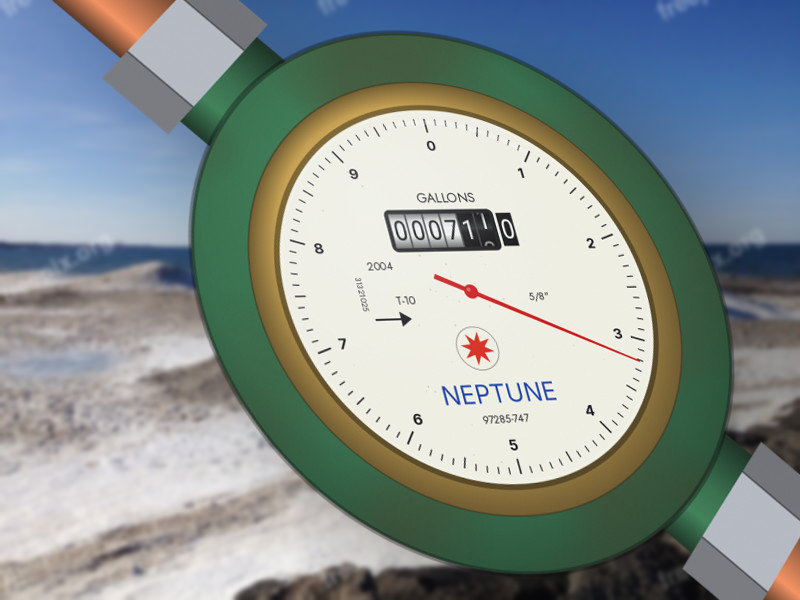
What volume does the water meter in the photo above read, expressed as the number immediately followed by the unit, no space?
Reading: 7113.2gal
